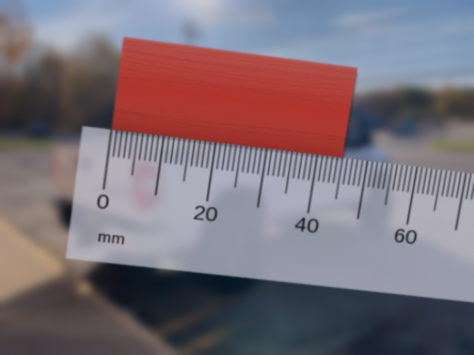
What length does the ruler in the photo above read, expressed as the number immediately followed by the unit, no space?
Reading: 45mm
